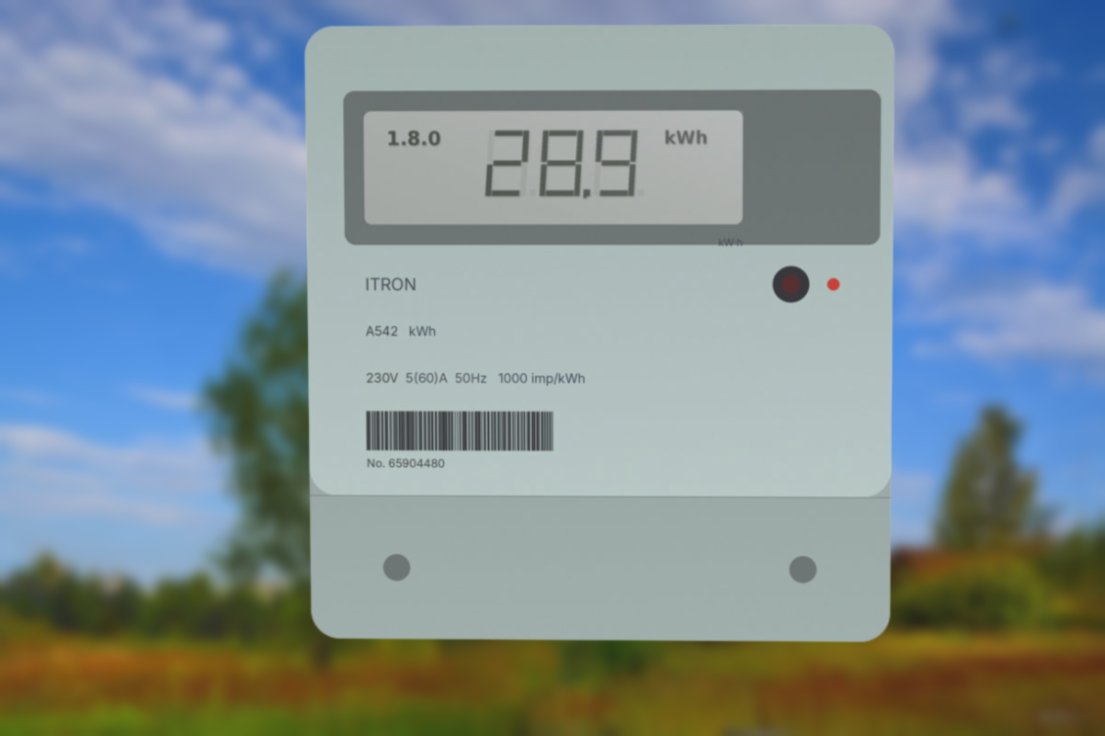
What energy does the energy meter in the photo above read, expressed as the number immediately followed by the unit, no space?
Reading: 28.9kWh
